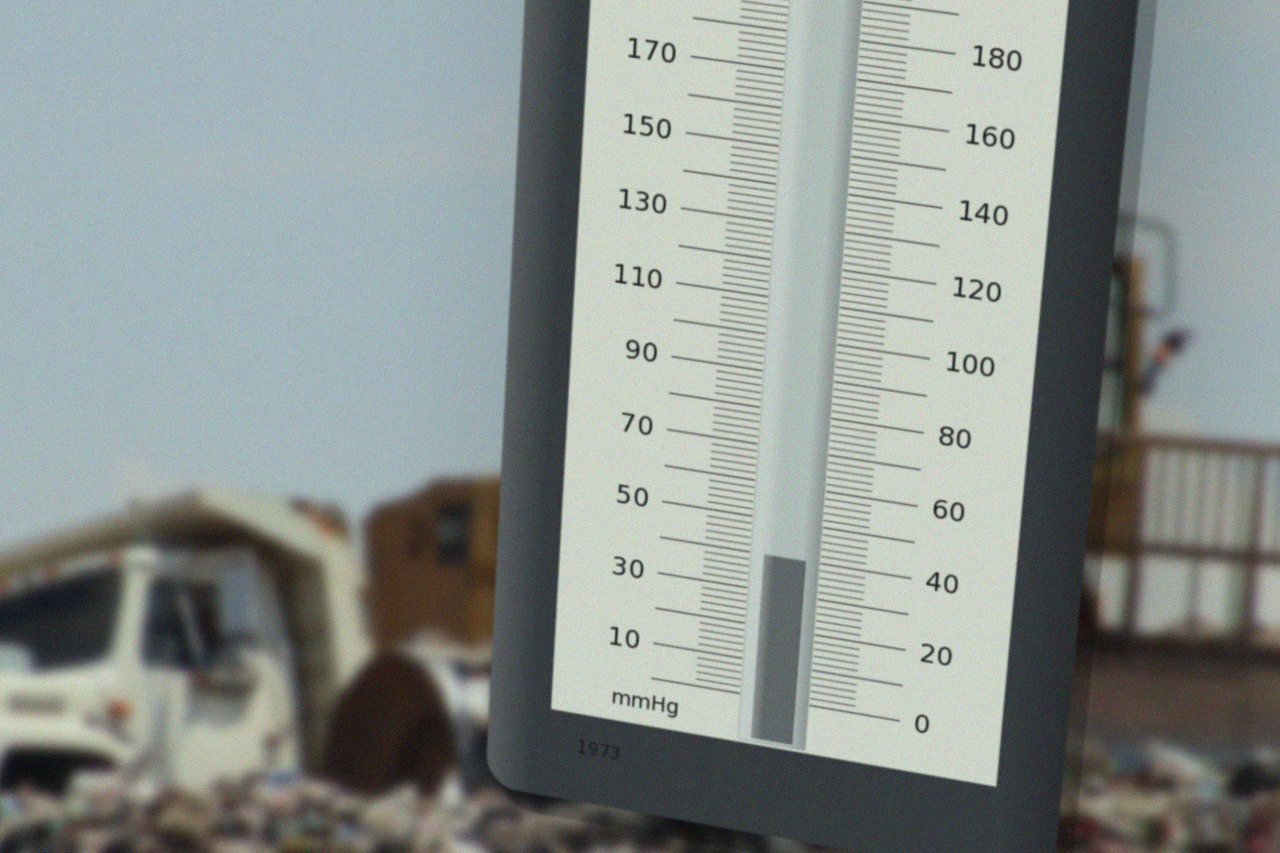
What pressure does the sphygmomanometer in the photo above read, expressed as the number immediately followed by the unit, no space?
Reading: 40mmHg
